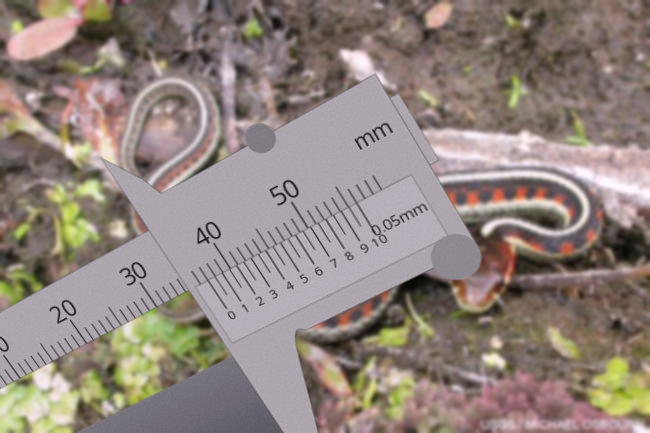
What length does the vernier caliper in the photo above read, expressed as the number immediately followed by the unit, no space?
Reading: 37.0mm
